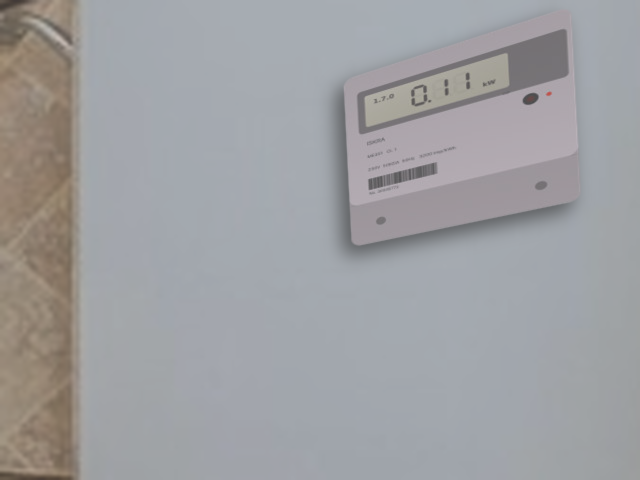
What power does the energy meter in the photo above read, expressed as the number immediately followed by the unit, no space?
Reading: 0.11kW
